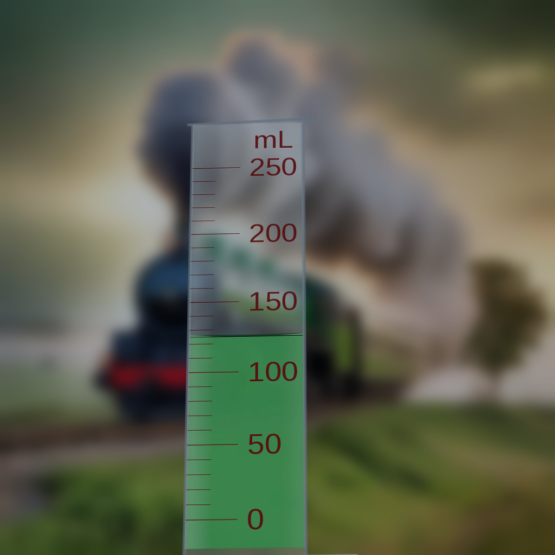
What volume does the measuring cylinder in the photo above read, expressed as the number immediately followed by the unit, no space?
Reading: 125mL
